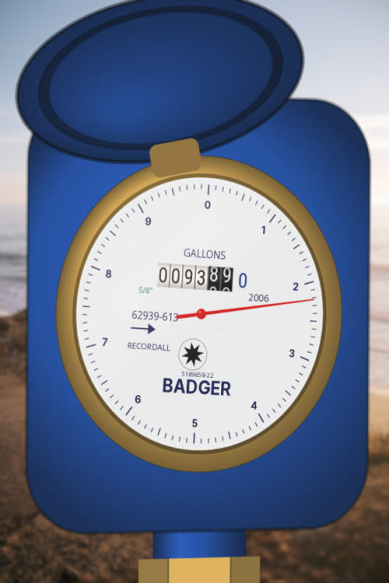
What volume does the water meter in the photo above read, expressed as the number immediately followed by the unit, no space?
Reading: 93892.2gal
